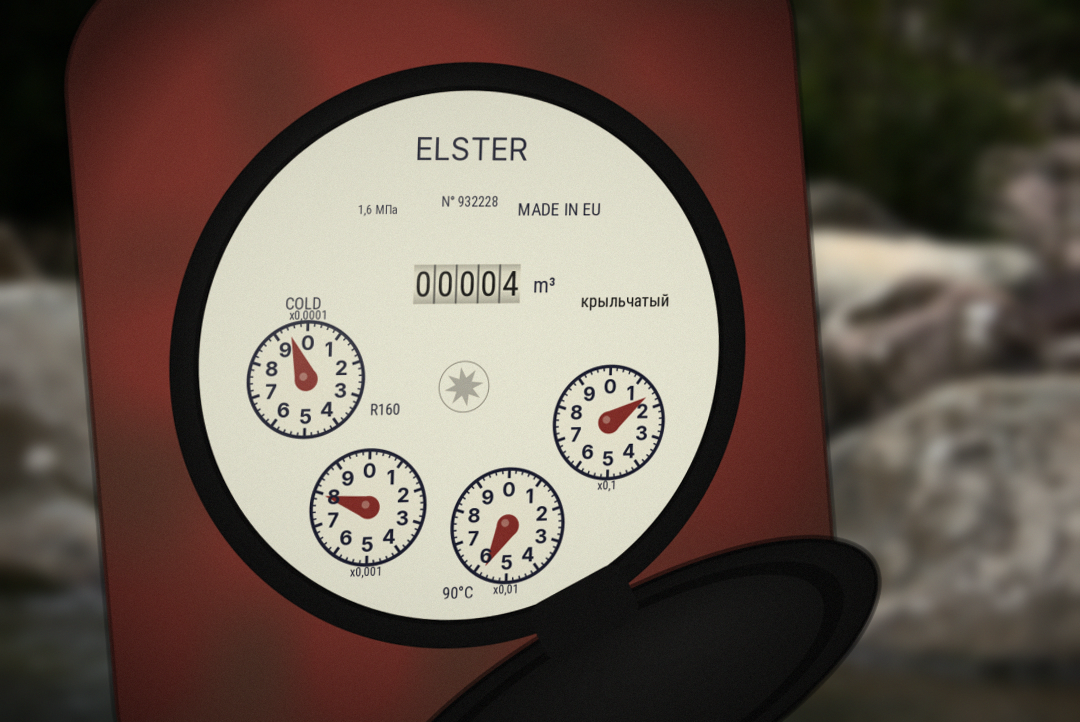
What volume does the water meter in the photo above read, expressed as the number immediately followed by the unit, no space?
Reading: 4.1579m³
